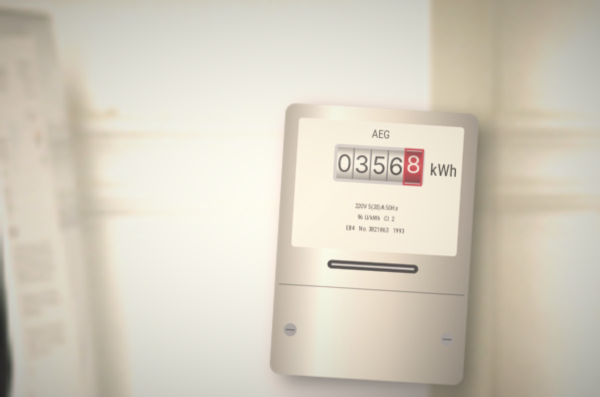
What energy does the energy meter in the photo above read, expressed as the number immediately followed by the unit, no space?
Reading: 356.8kWh
